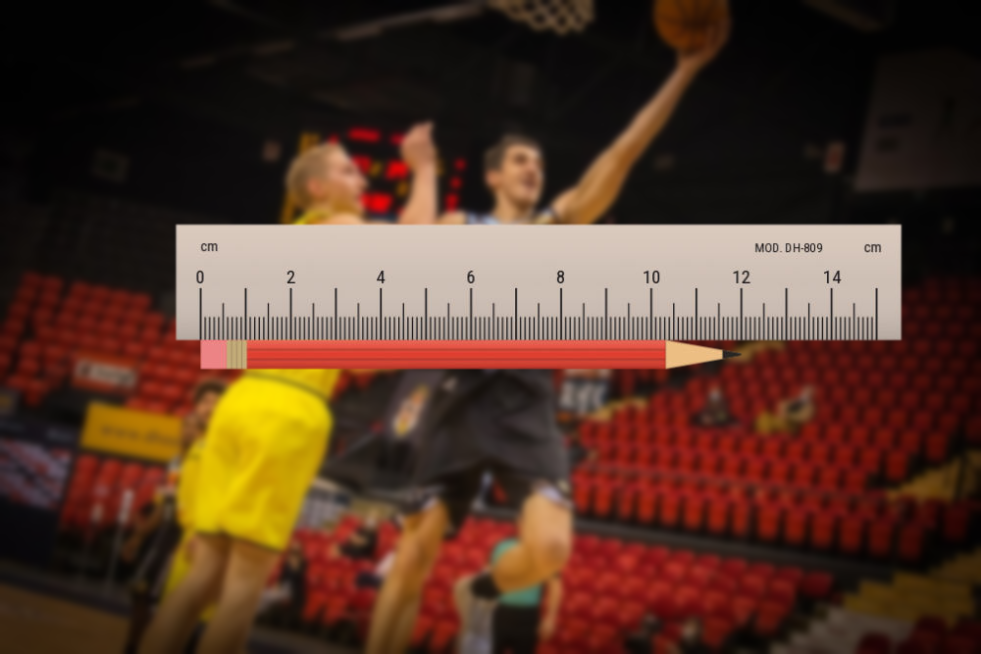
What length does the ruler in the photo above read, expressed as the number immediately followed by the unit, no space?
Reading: 12cm
